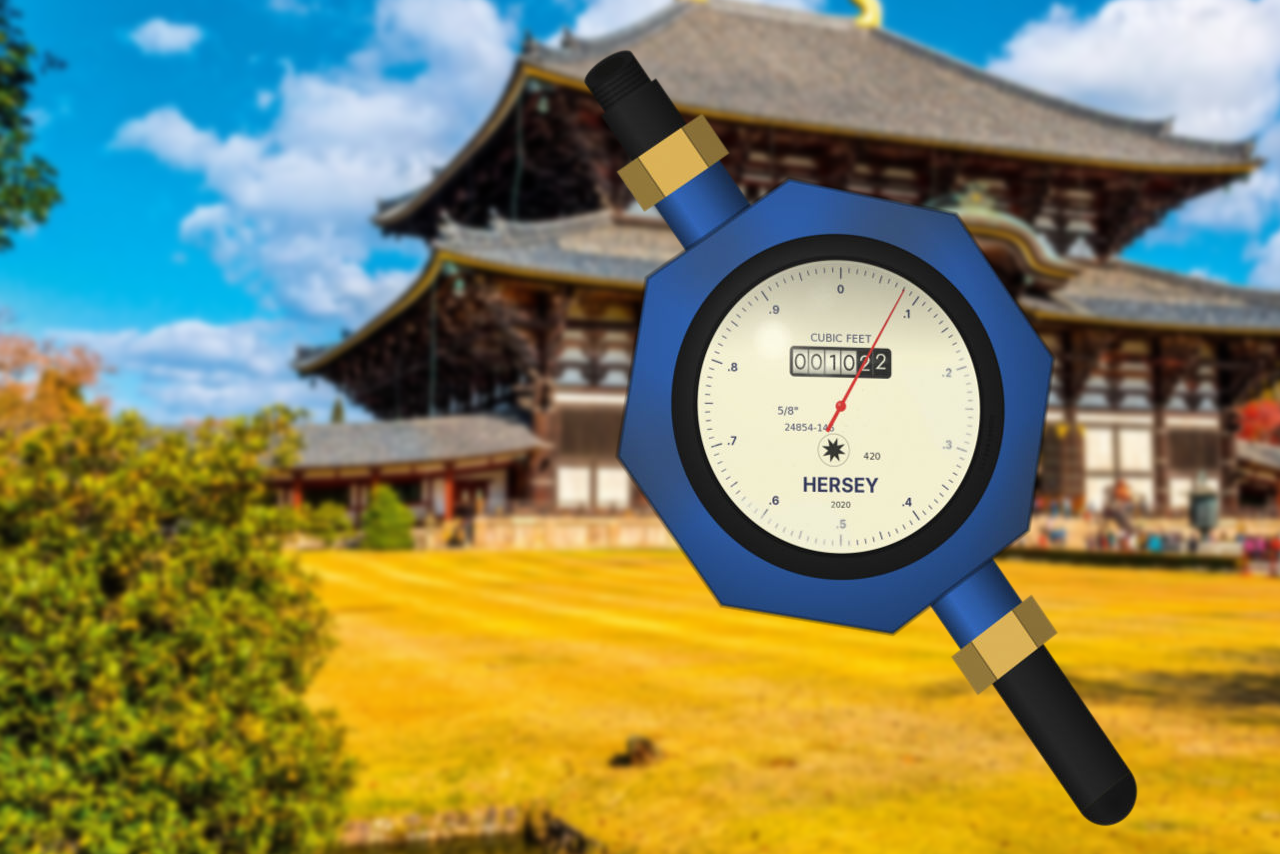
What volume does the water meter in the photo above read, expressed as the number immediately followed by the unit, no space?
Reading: 1022.08ft³
